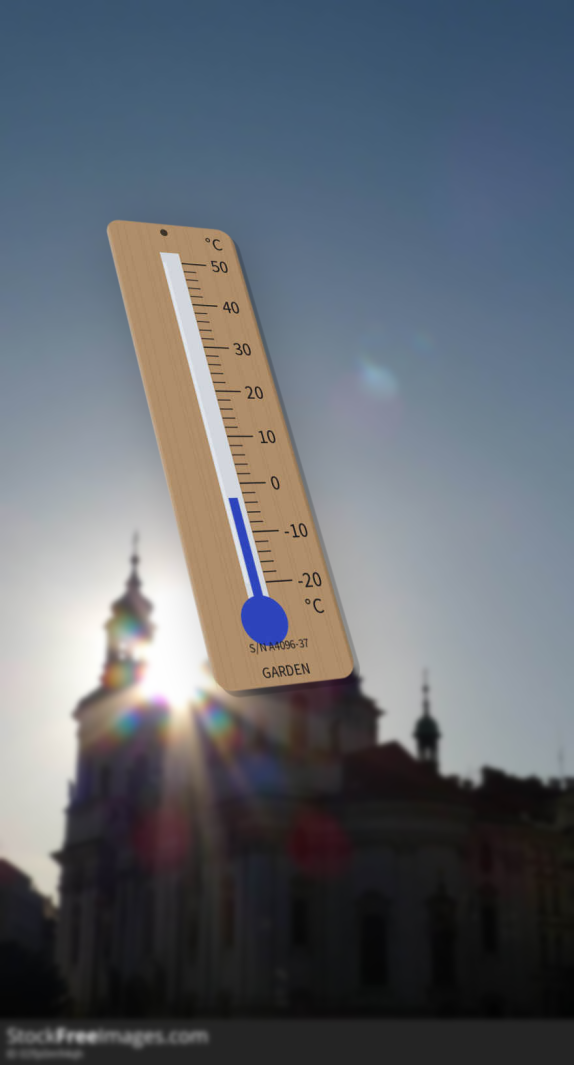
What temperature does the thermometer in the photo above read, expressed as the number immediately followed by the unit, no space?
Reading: -3°C
